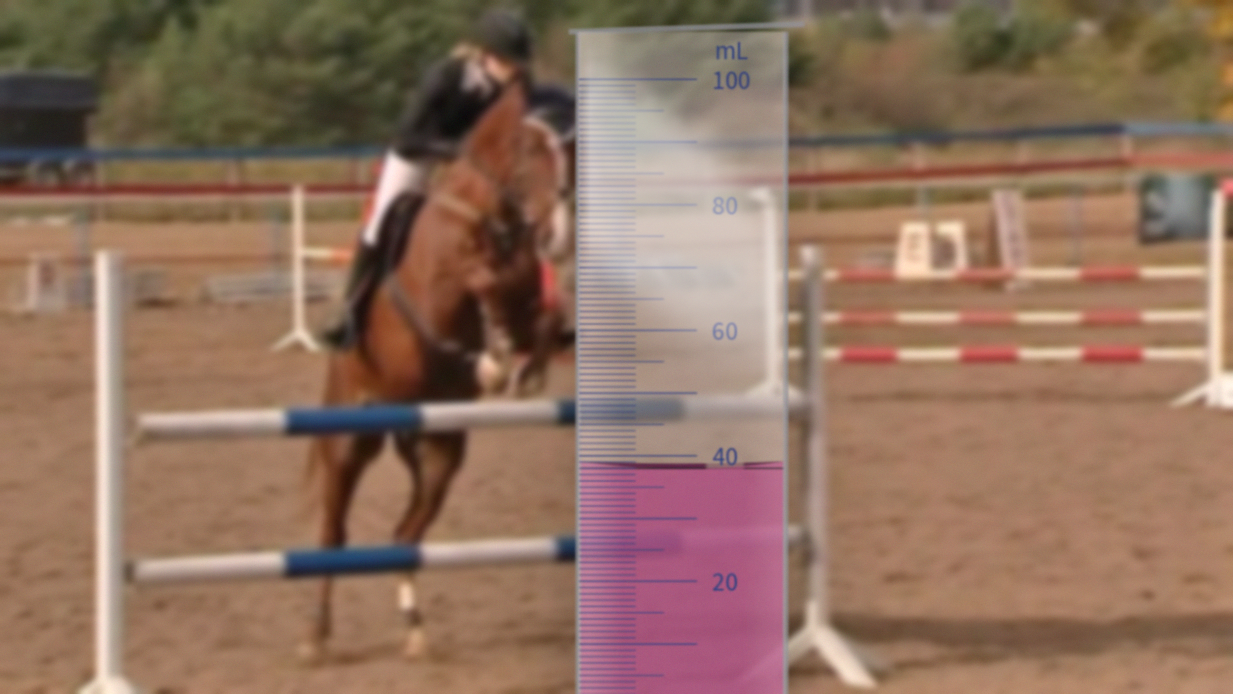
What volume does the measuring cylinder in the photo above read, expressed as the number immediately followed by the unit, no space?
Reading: 38mL
